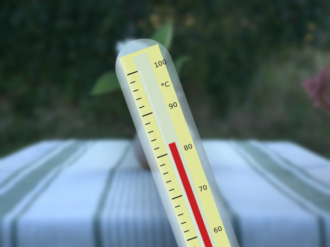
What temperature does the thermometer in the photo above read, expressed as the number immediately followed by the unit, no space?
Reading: 82°C
